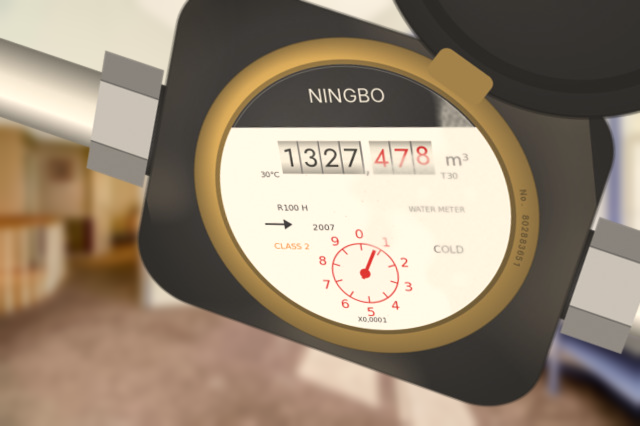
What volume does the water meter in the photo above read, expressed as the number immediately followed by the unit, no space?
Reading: 1327.4780m³
